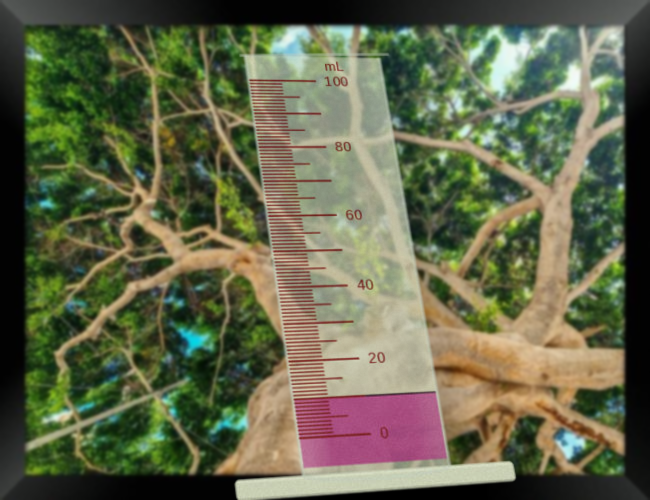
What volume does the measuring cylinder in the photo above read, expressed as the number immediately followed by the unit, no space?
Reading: 10mL
